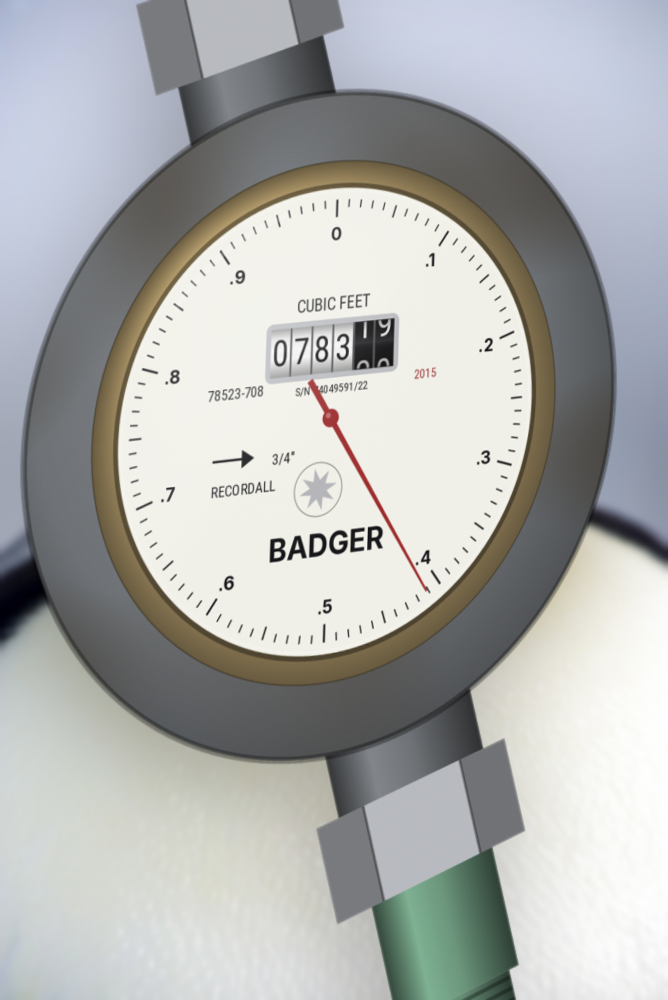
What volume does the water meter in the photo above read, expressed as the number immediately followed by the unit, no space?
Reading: 78319.41ft³
